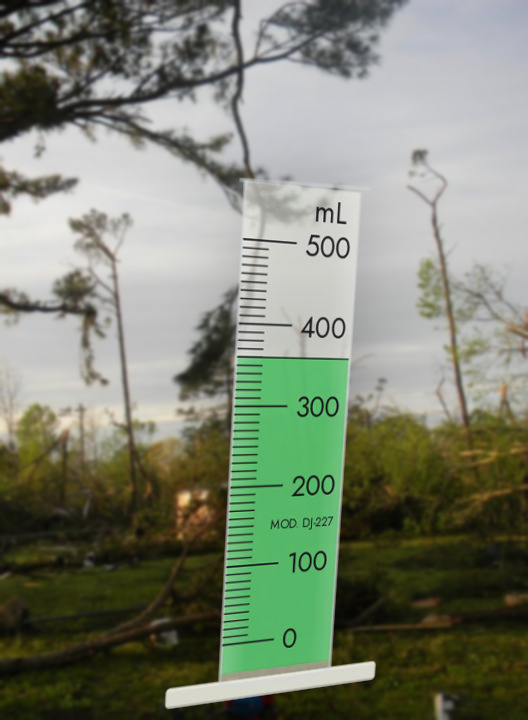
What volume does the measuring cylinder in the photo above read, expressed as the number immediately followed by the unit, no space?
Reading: 360mL
